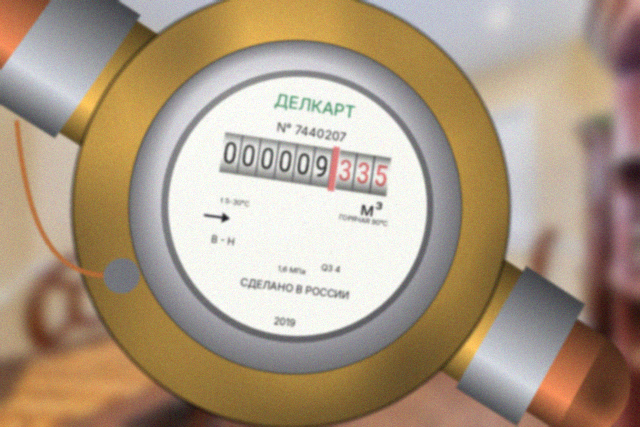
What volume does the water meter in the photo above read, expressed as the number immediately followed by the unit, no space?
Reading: 9.335m³
